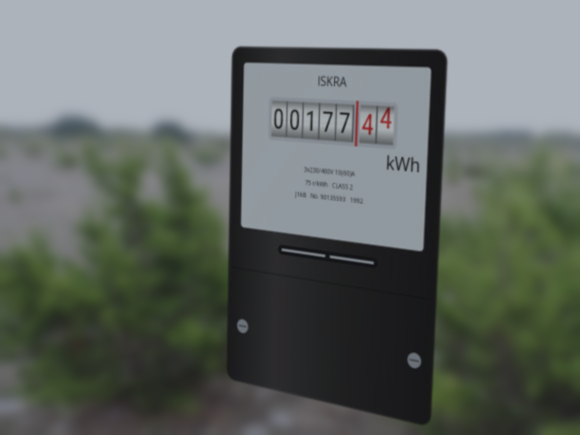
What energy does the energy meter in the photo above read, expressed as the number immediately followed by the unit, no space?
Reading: 177.44kWh
